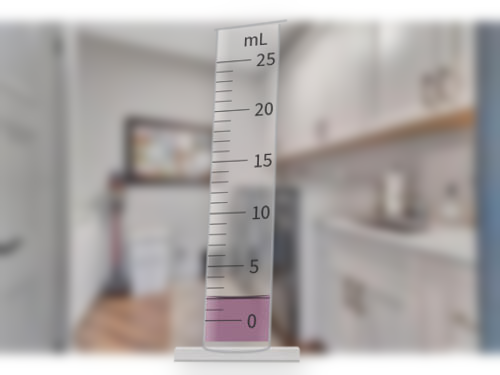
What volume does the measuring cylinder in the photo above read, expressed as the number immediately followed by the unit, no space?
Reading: 2mL
